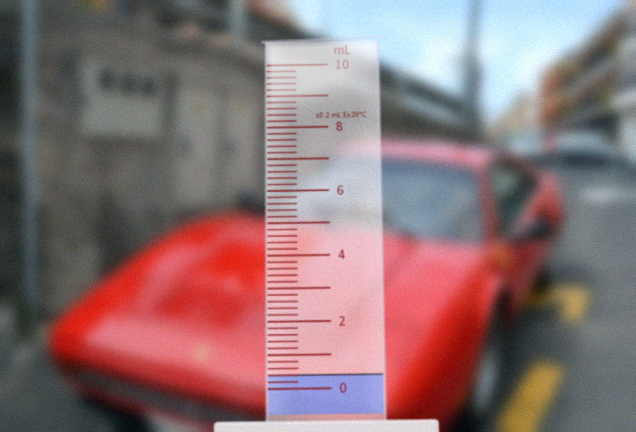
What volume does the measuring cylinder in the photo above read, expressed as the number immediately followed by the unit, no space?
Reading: 0.4mL
